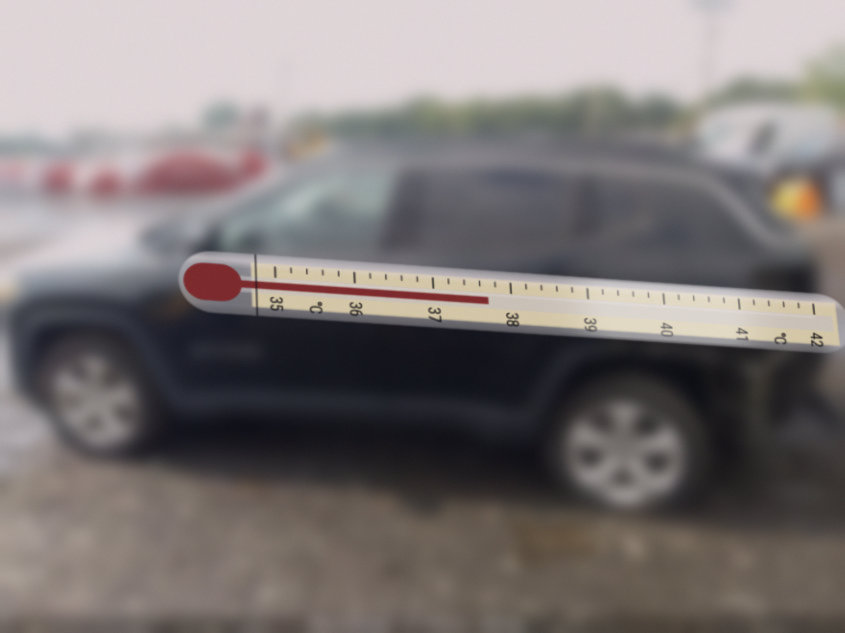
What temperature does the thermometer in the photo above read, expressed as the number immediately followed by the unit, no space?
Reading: 37.7°C
